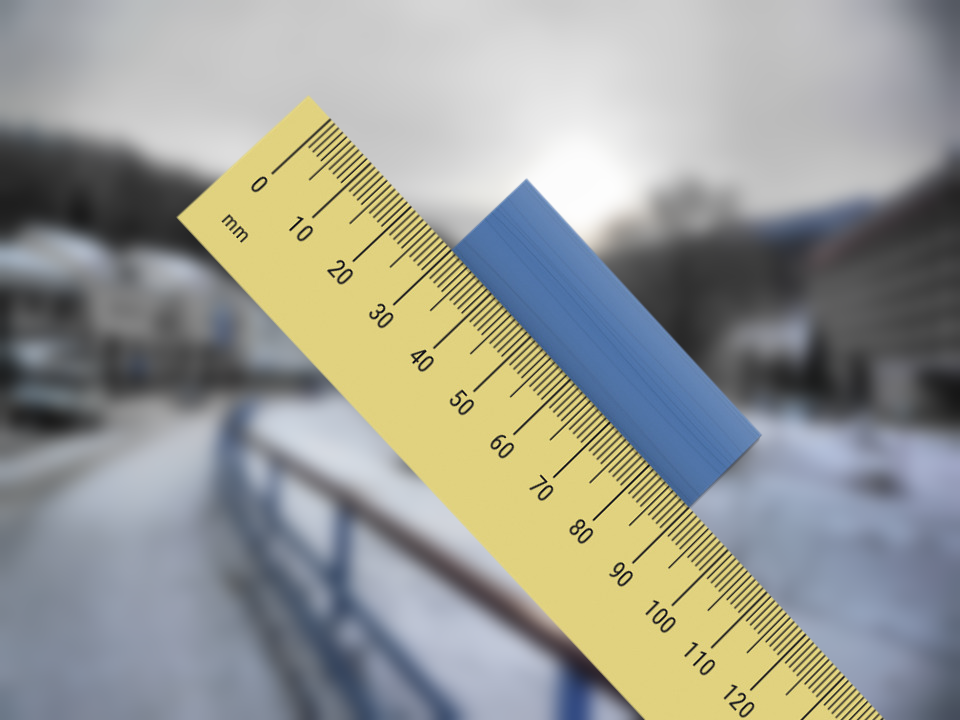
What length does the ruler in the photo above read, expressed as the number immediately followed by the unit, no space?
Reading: 60mm
